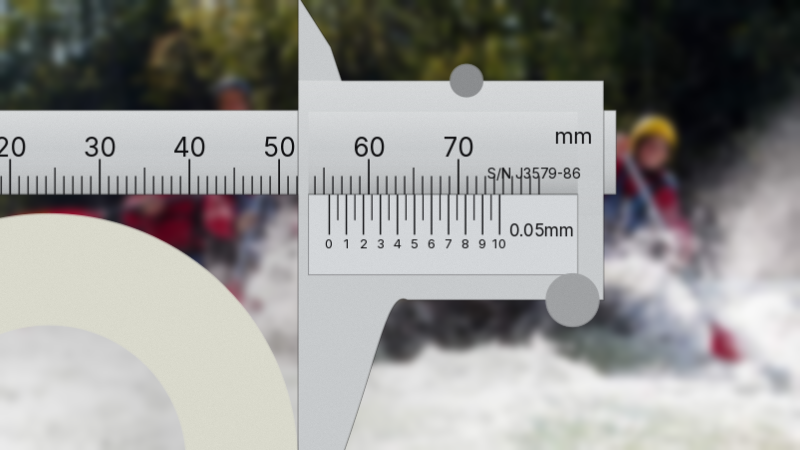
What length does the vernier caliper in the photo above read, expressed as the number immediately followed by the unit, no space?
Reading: 55.6mm
